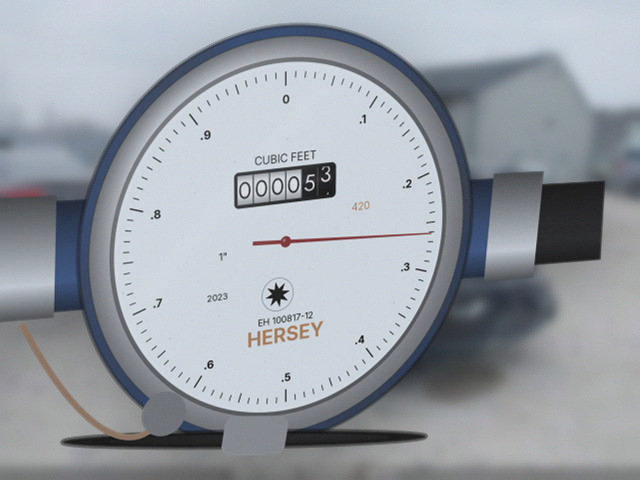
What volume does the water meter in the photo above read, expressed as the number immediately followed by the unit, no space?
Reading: 53.26ft³
